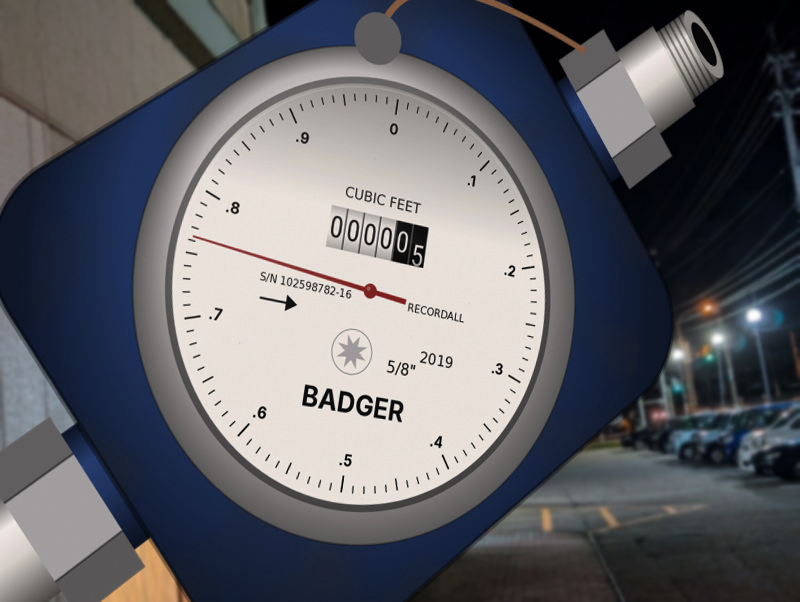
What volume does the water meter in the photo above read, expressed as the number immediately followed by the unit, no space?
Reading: 4.76ft³
